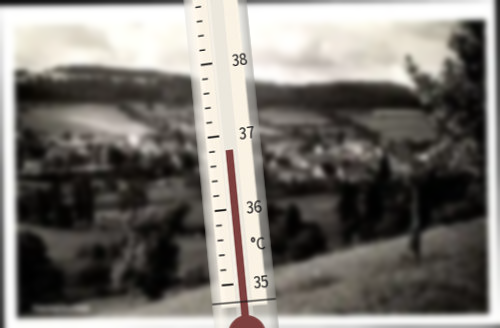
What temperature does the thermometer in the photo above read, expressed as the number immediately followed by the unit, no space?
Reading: 36.8°C
